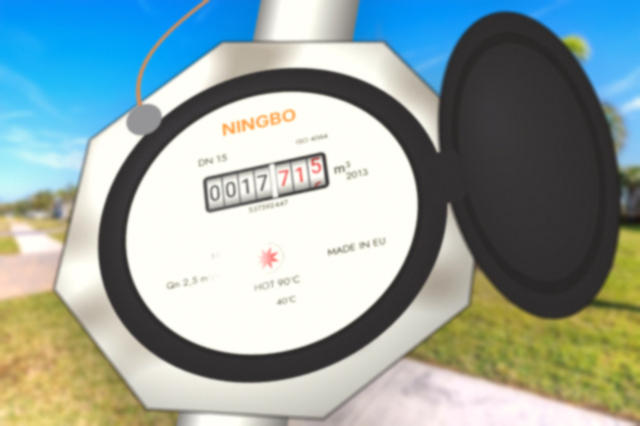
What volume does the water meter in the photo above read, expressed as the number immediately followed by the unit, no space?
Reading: 17.715m³
